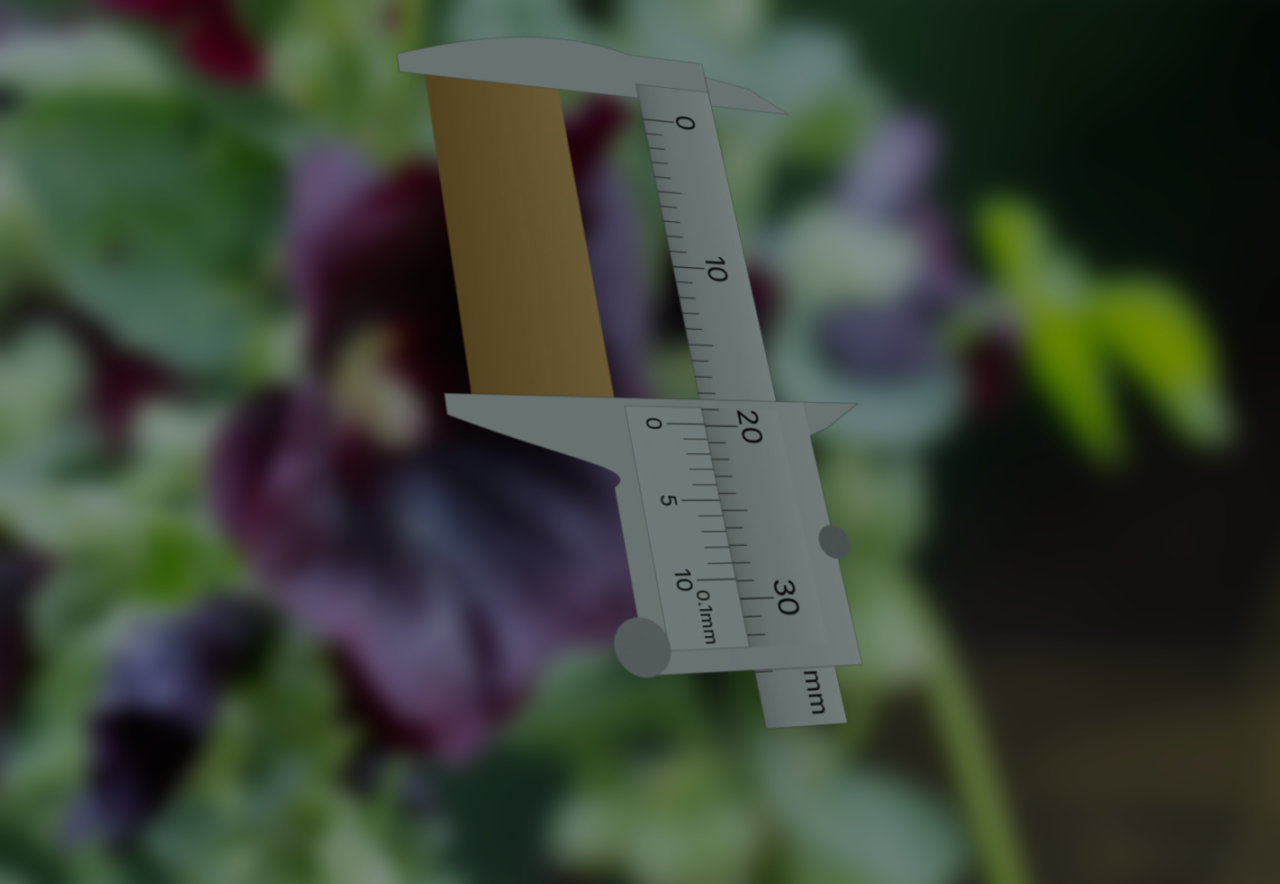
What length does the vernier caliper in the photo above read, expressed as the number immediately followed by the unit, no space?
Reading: 19.9mm
